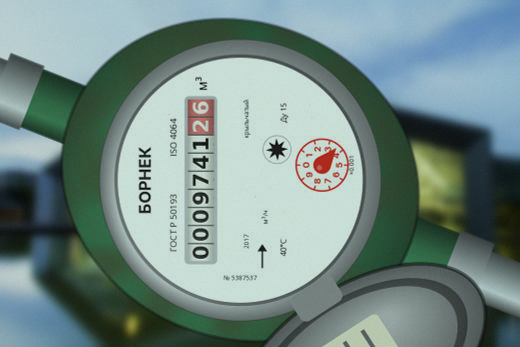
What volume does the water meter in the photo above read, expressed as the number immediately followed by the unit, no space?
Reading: 9741.263m³
